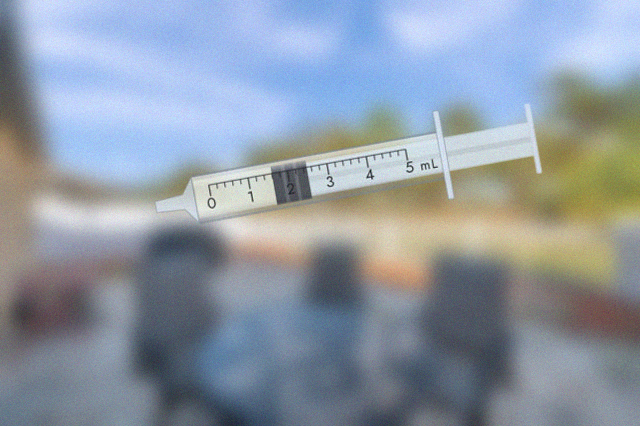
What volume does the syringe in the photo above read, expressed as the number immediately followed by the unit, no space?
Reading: 1.6mL
